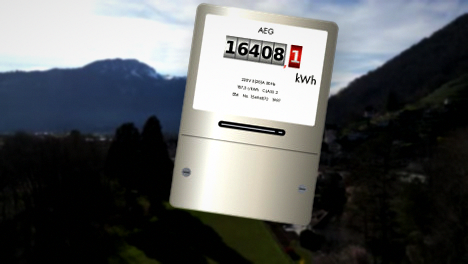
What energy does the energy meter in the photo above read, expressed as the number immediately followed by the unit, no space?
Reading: 16408.1kWh
